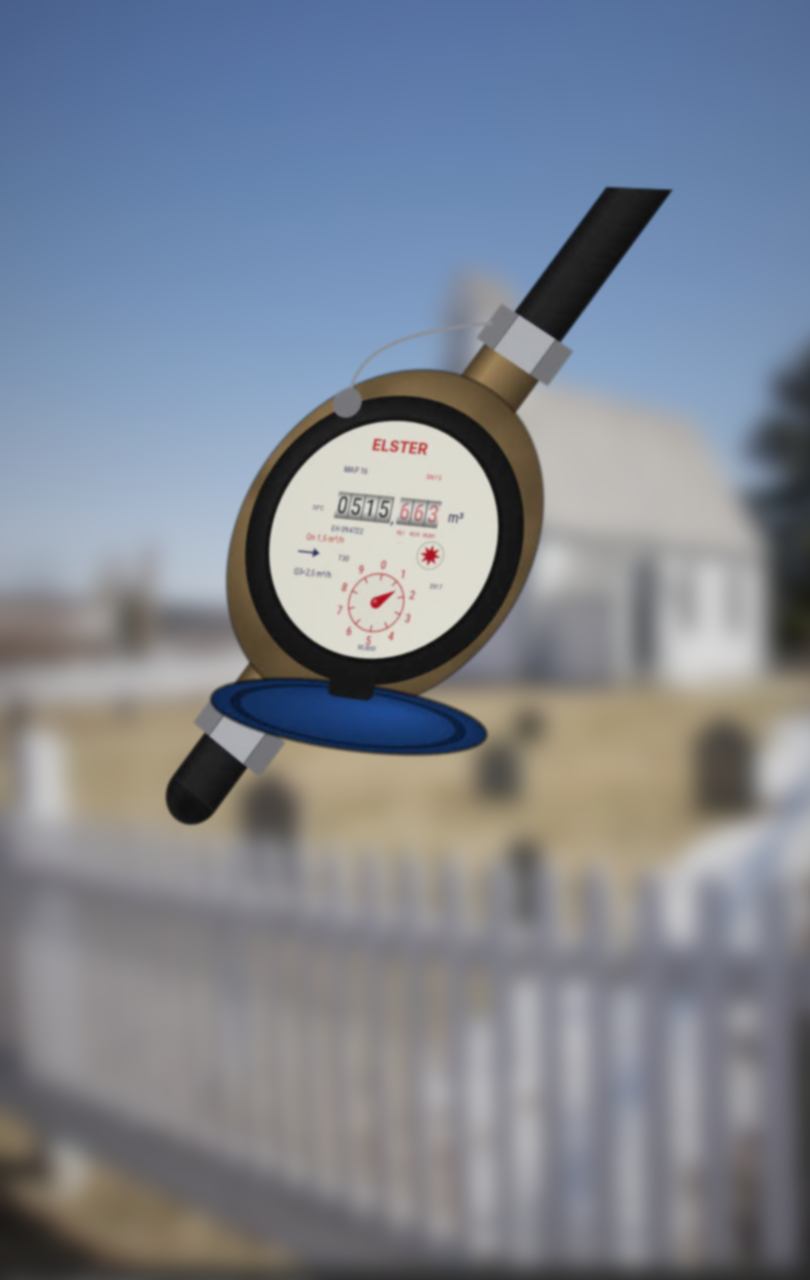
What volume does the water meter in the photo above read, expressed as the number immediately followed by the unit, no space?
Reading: 515.6631m³
